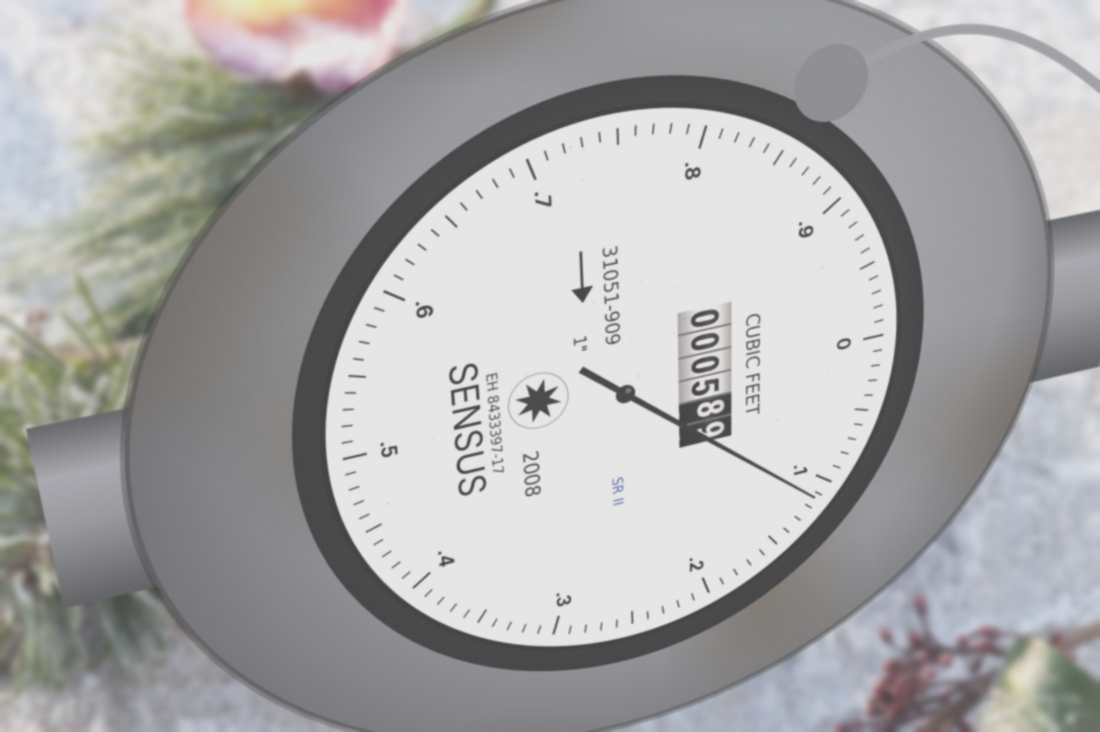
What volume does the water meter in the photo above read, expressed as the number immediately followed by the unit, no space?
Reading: 589.11ft³
